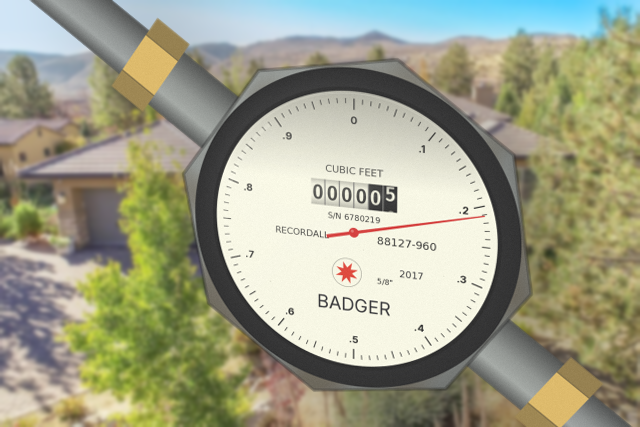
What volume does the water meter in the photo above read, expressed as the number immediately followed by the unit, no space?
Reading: 5.21ft³
